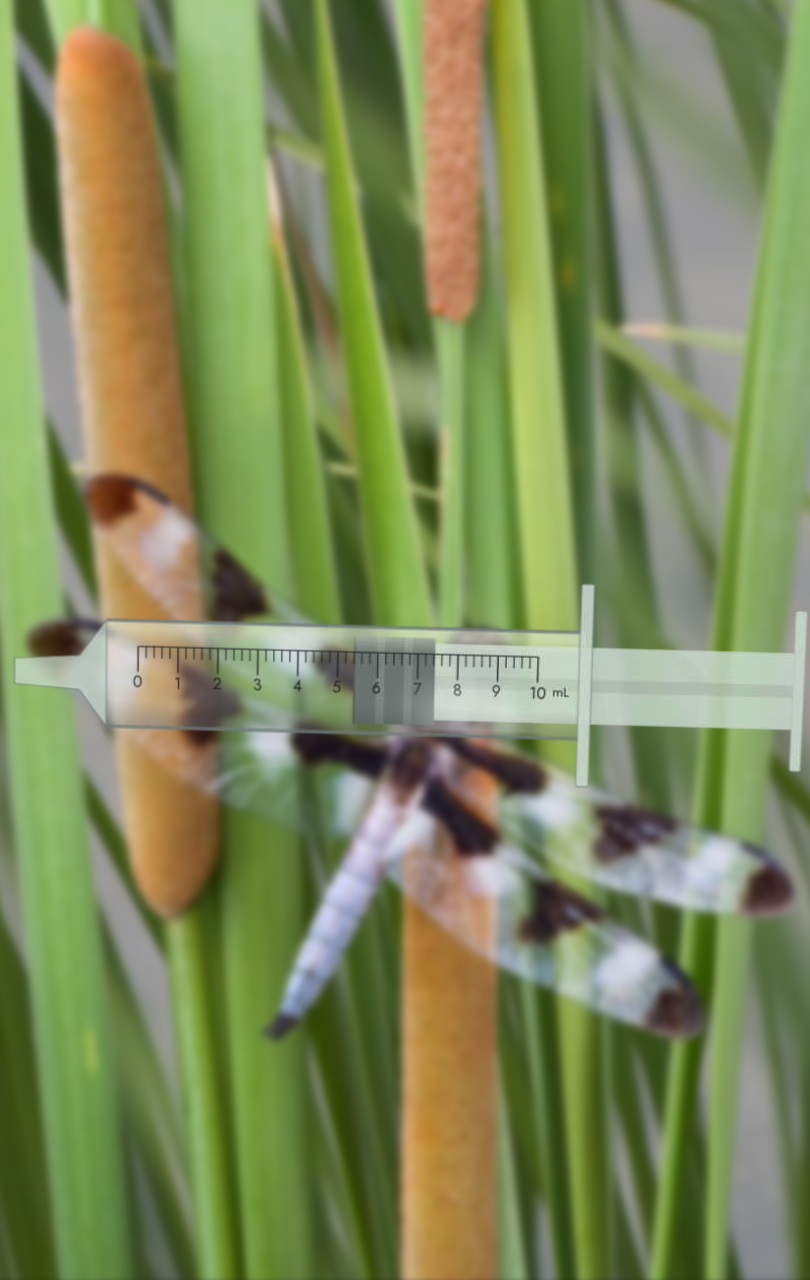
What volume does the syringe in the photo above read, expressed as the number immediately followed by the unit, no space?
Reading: 5.4mL
